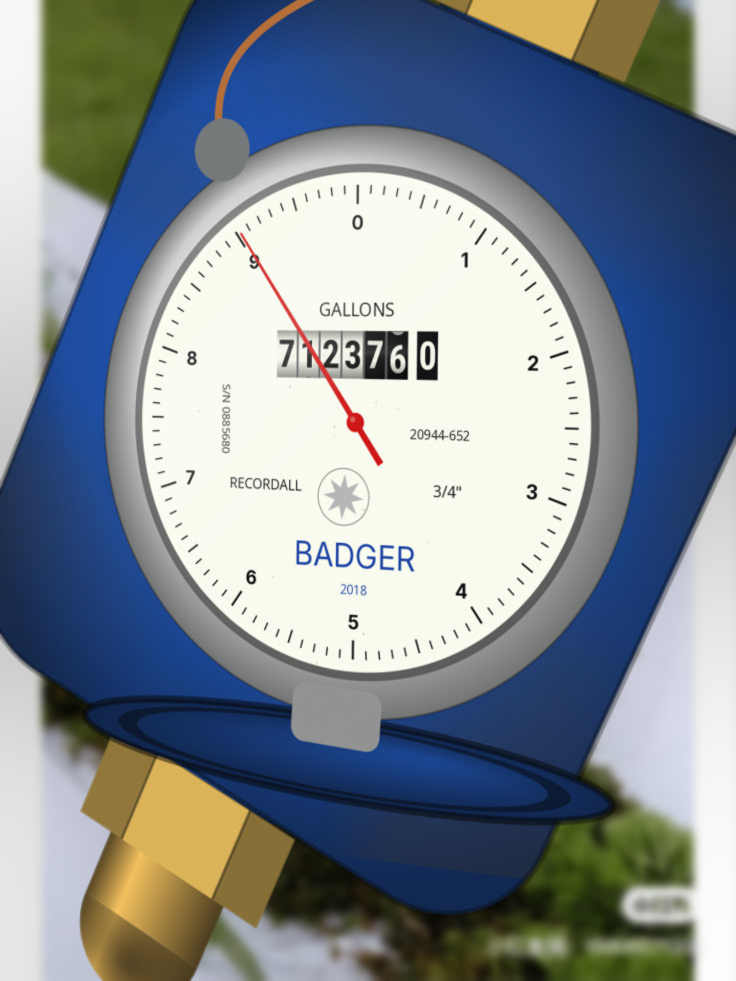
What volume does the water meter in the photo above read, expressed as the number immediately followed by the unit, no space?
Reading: 7123759.0gal
